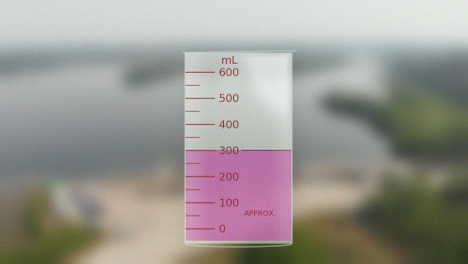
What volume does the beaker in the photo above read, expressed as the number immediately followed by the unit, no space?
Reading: 300mL
